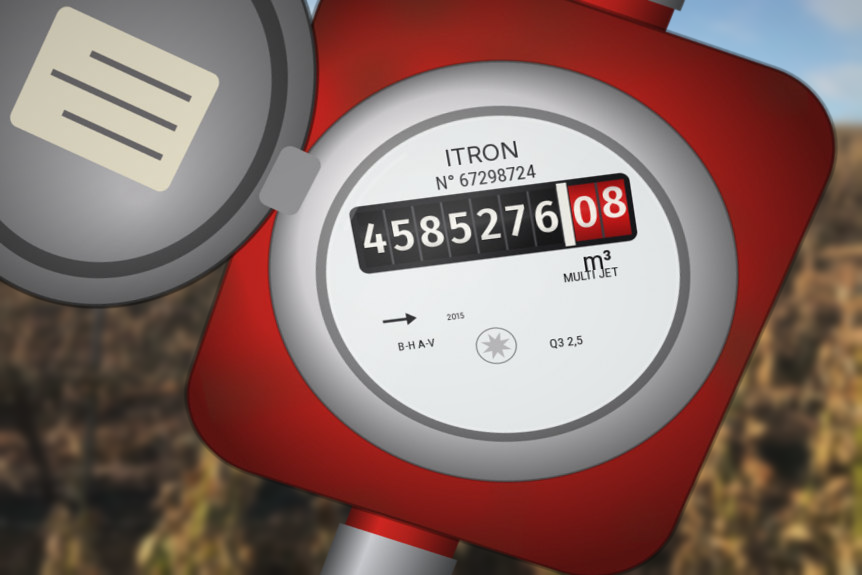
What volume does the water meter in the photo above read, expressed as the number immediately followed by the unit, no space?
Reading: 4585276.08m³
